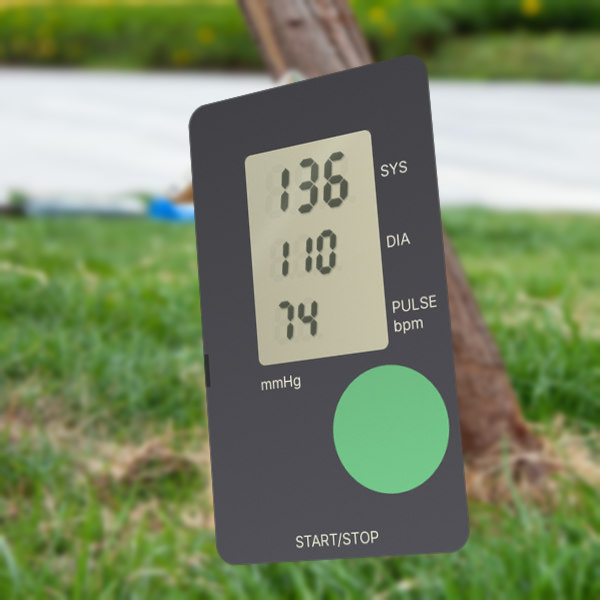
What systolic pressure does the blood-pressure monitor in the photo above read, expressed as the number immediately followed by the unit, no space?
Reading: 136mmHg
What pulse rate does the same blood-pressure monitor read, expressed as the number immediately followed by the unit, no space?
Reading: 74bpm
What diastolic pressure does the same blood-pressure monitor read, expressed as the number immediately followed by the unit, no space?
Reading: 110mmHg
